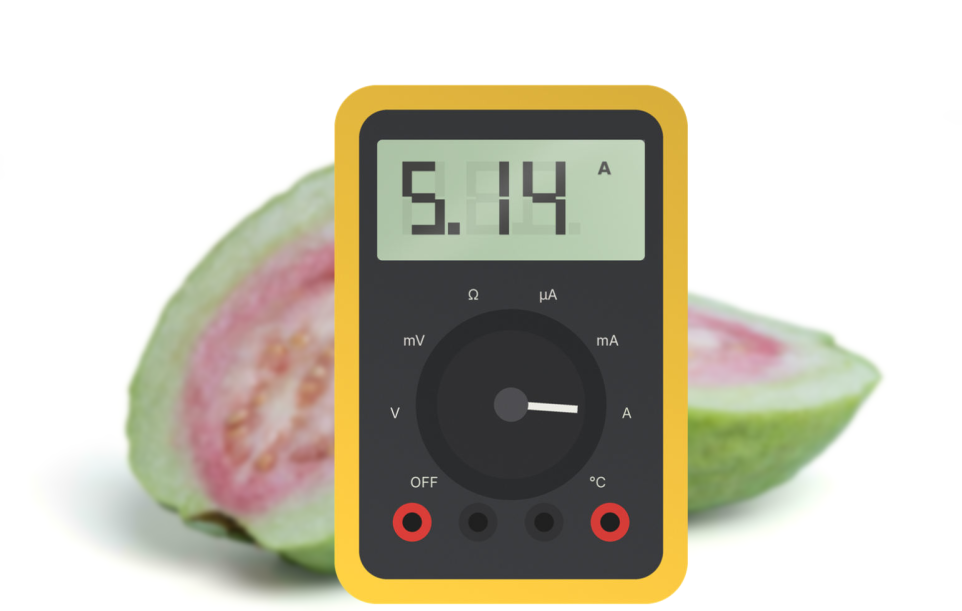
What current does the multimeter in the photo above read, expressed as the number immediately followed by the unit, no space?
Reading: 5.14A
